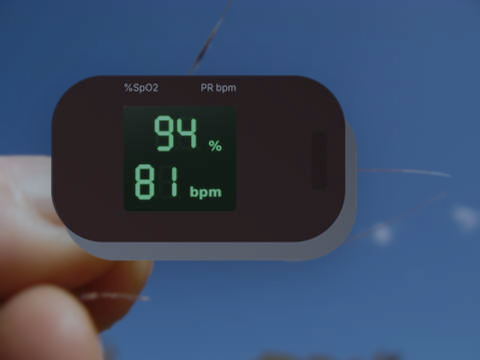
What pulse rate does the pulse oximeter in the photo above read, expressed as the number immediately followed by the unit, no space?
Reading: 81bpm
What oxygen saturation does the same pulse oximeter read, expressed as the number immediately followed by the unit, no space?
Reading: 94%
